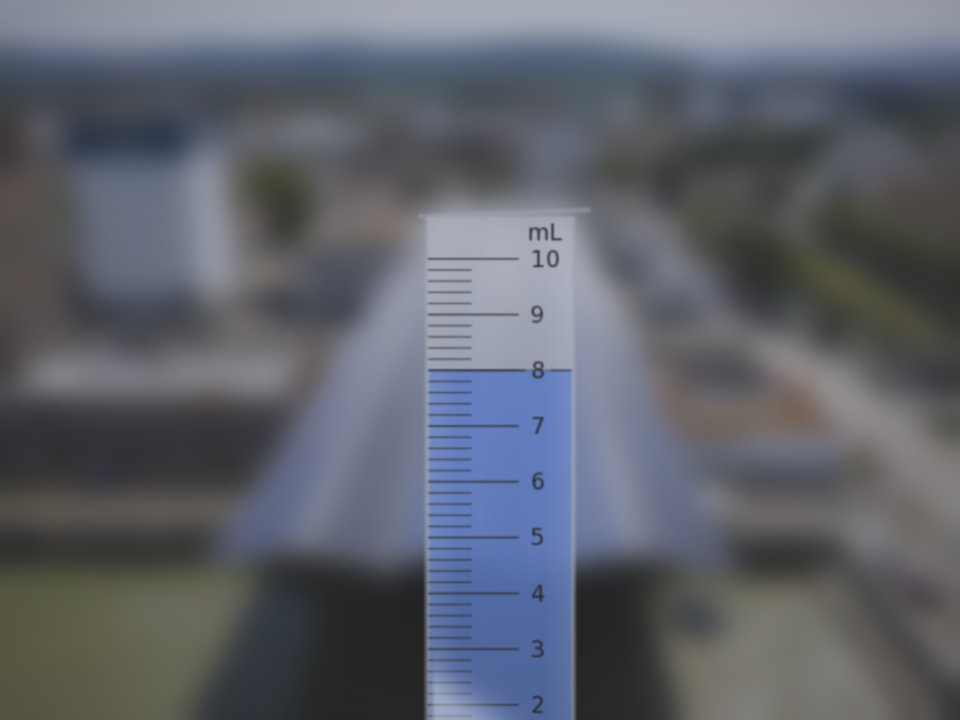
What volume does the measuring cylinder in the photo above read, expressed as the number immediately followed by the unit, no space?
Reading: 8mL
